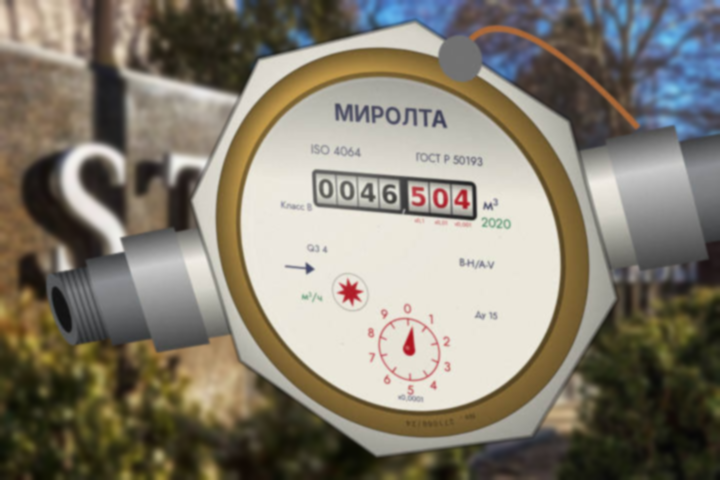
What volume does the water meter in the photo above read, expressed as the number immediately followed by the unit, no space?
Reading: 46.5040m³
